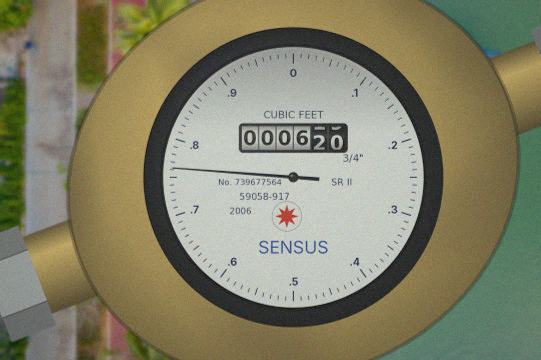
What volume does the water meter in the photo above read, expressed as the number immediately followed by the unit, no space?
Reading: 619.76ft³
